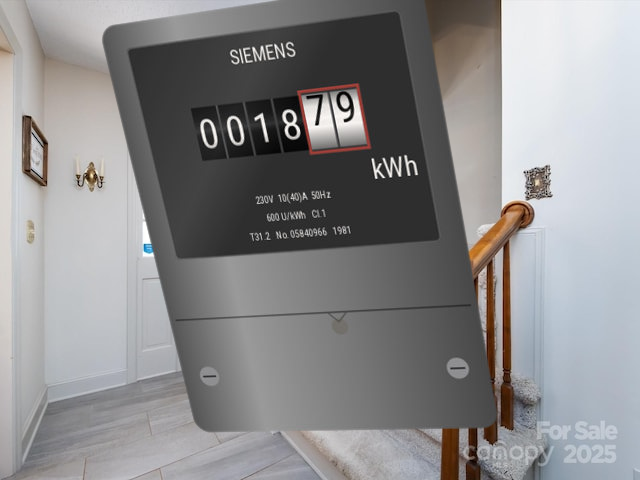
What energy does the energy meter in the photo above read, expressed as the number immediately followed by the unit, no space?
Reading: 18.79kWh
